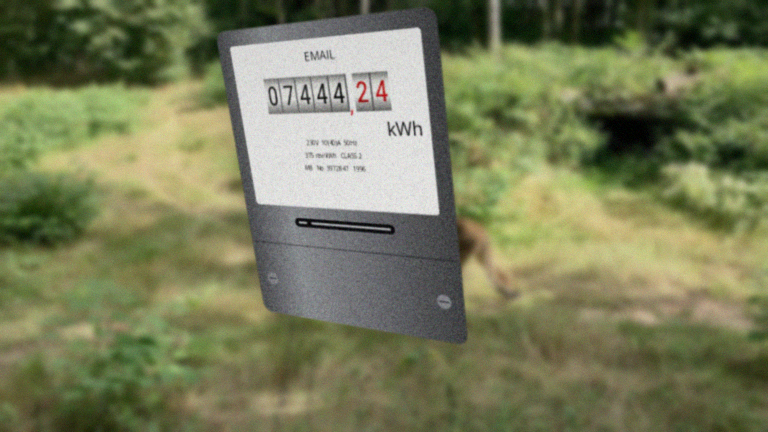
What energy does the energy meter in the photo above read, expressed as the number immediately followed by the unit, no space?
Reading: 7444.24kWh
